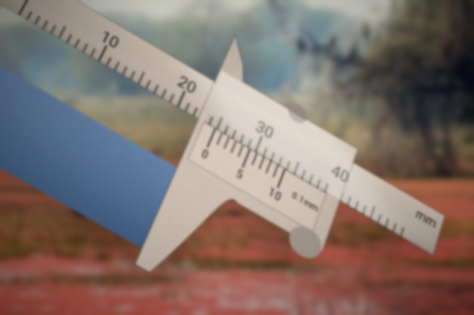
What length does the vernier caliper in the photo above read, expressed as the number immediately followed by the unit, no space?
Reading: 24.8mm
